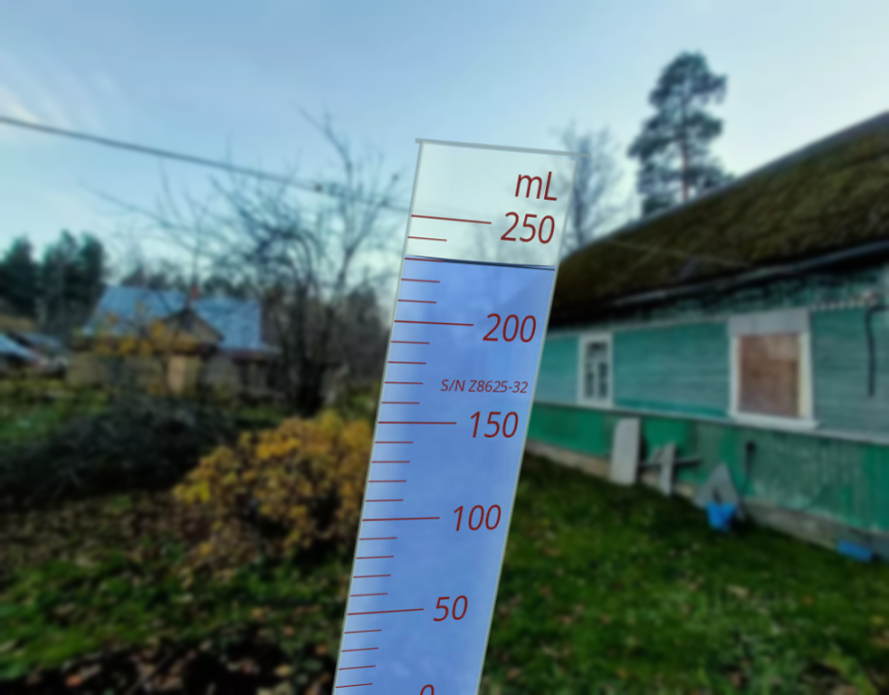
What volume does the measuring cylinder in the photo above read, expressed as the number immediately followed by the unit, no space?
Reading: 230mL
